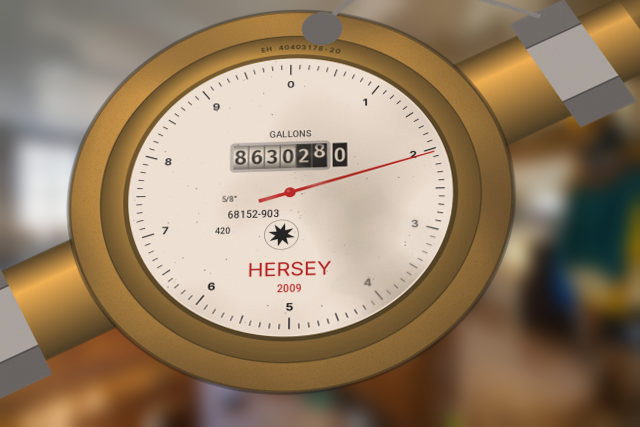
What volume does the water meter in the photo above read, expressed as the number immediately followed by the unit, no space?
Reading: 8630282.0gal
